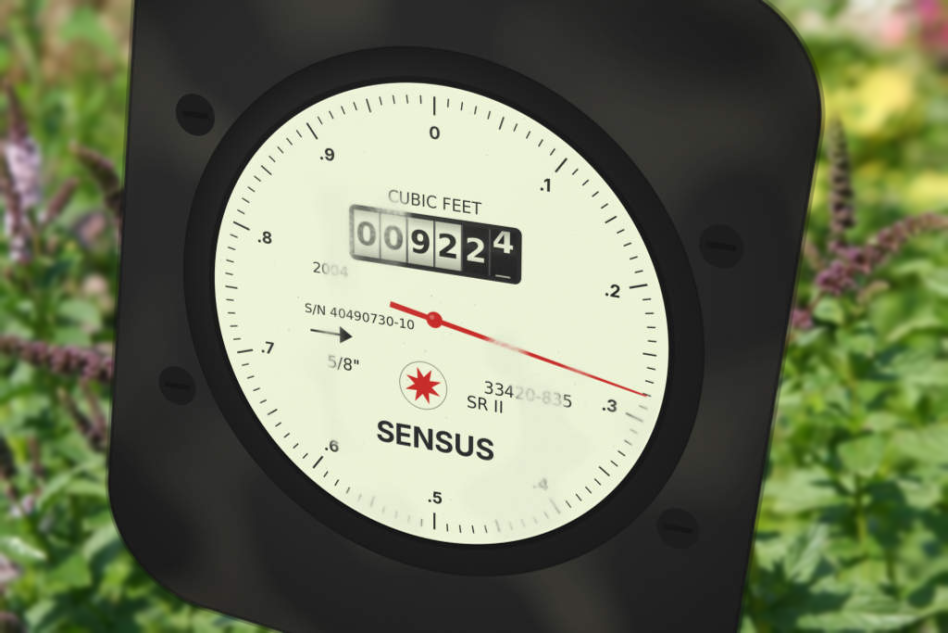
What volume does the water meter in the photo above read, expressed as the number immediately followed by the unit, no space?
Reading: 9224.28ft³
